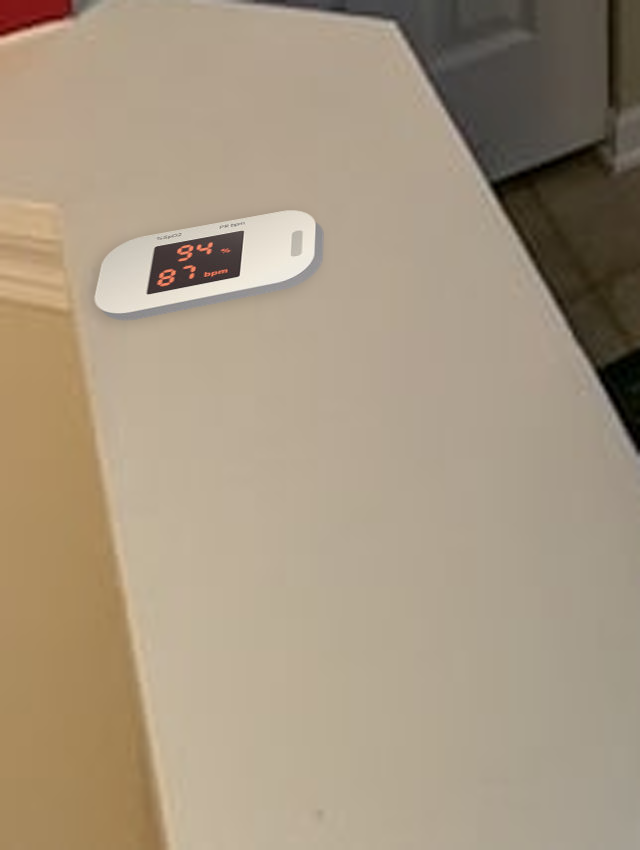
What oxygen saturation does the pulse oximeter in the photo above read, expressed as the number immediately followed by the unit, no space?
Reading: 94%
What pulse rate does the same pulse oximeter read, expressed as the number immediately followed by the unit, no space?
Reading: 87bpm
